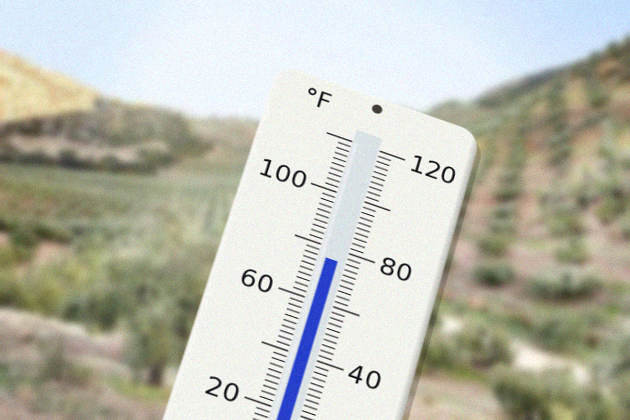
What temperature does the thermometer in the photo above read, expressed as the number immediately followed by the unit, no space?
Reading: 76°F
